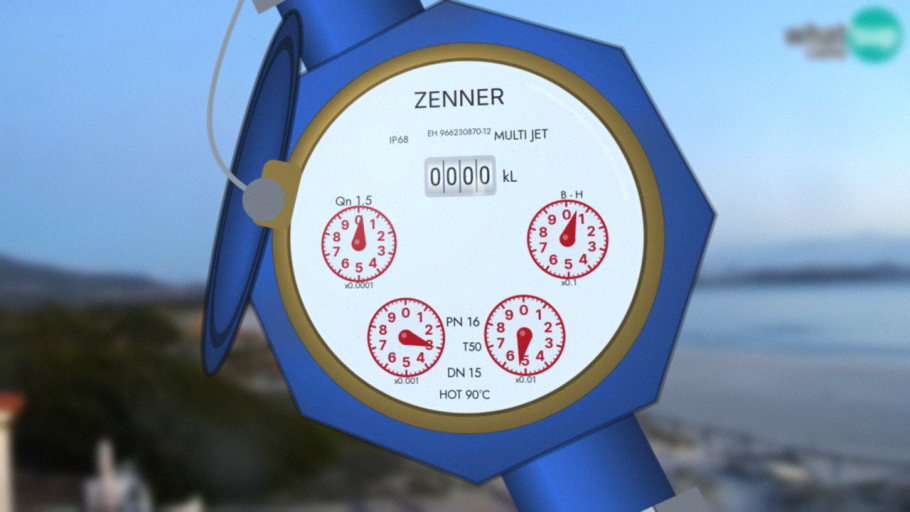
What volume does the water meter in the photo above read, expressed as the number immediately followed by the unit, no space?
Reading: 0.0530kL
